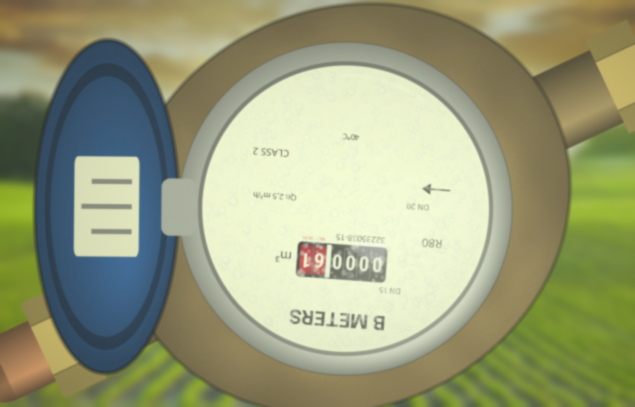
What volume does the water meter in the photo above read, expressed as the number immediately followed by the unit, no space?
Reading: 0.61m³
